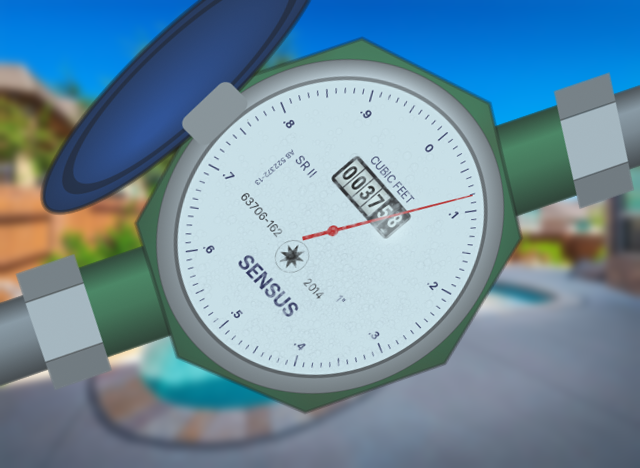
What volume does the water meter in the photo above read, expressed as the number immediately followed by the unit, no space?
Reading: 3758.08ft³
